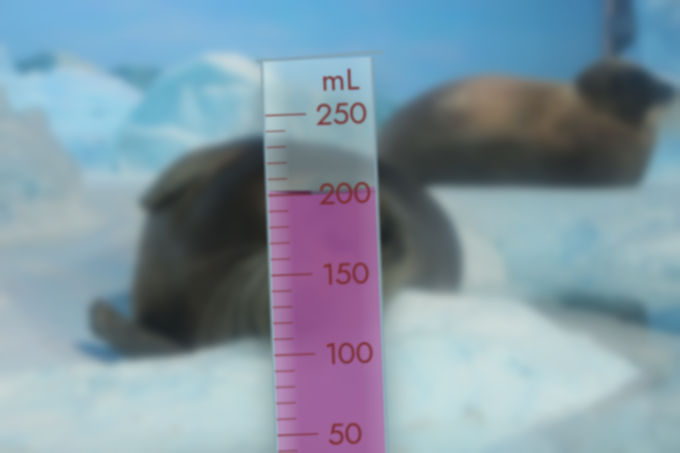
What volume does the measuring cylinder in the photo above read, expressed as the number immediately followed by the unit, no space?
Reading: 200mL
